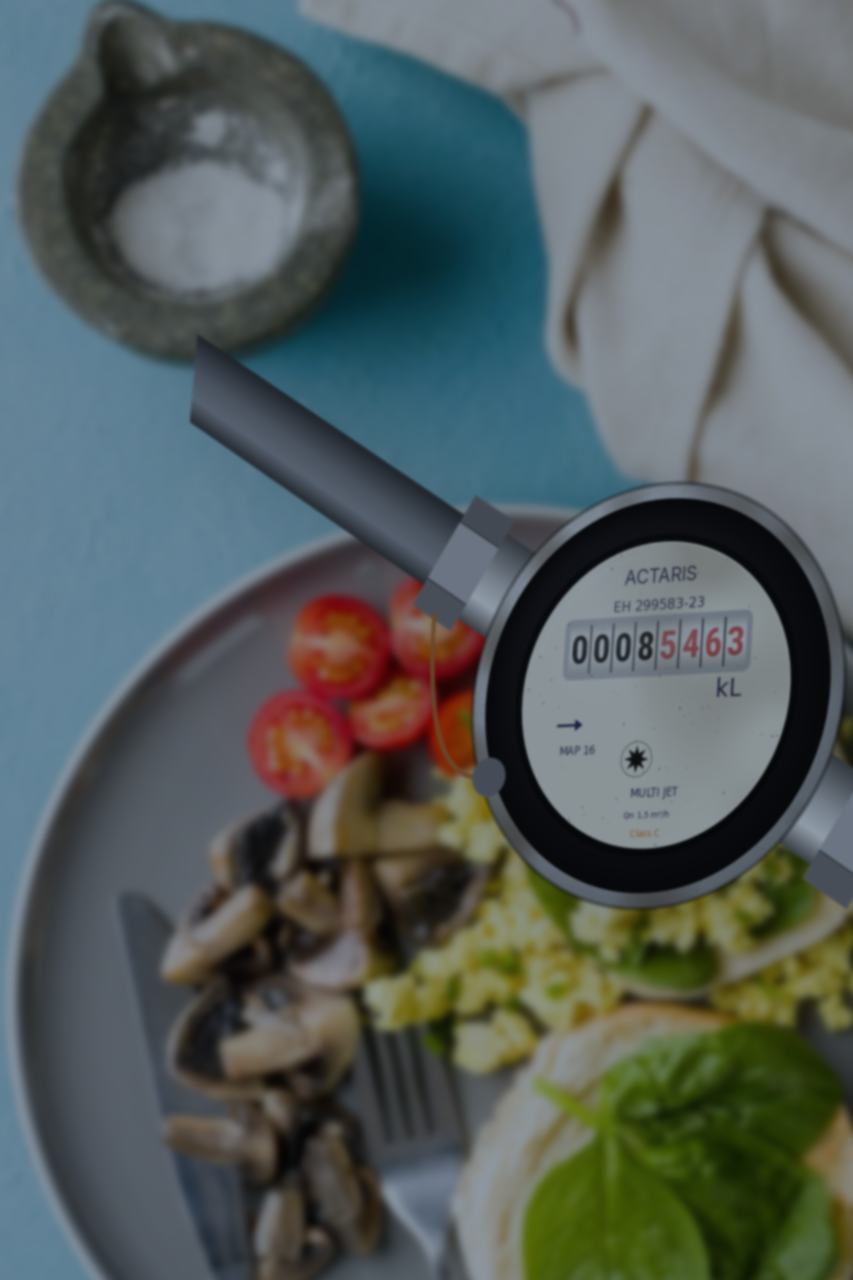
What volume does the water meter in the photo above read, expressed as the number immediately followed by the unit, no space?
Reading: 8.5463kL
